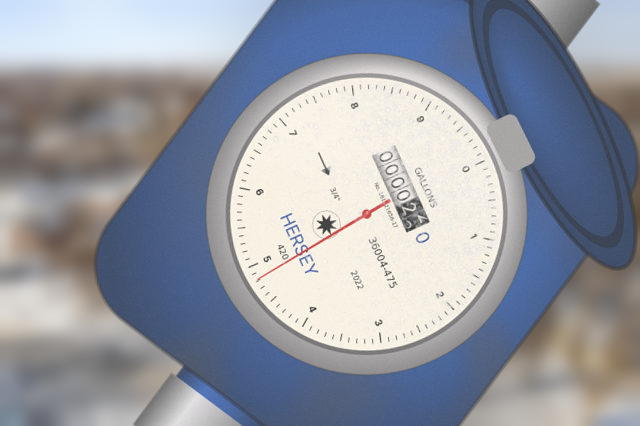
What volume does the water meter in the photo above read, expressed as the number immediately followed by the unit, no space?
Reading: 224.8gal
